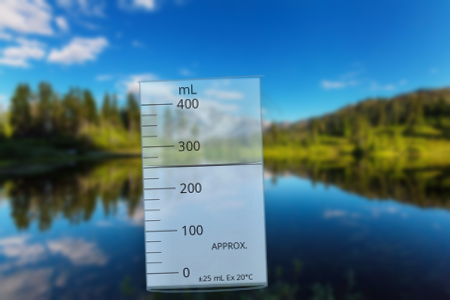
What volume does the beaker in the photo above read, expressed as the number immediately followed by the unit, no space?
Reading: 250mL
